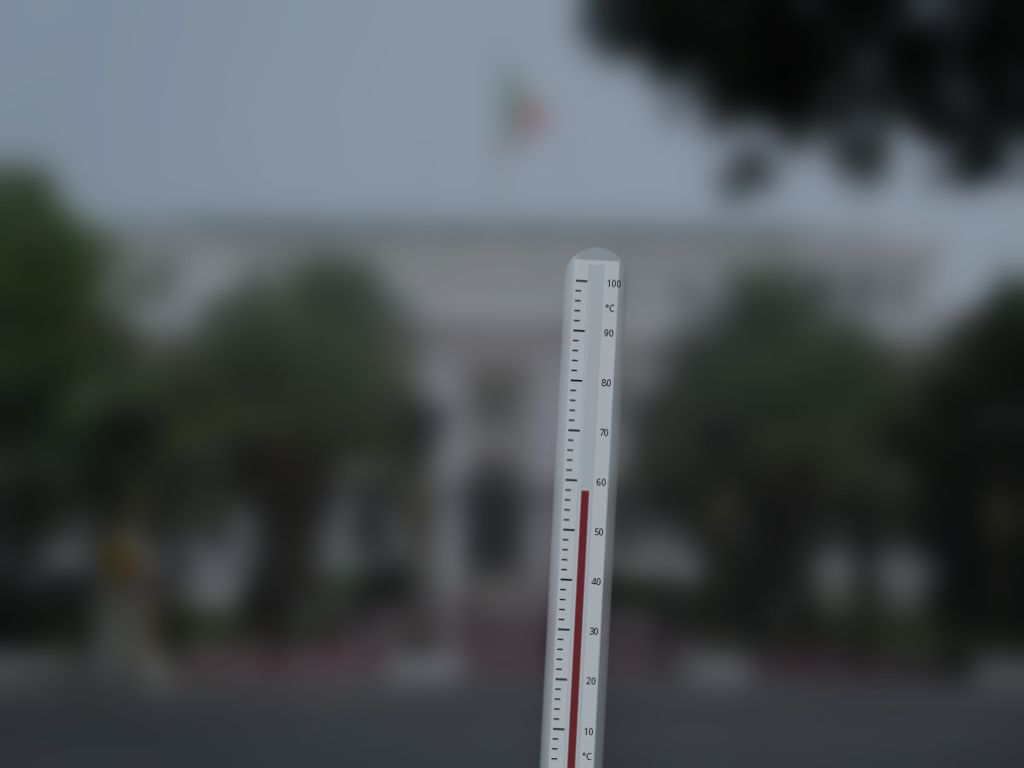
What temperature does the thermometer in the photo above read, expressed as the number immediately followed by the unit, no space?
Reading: 58°C
